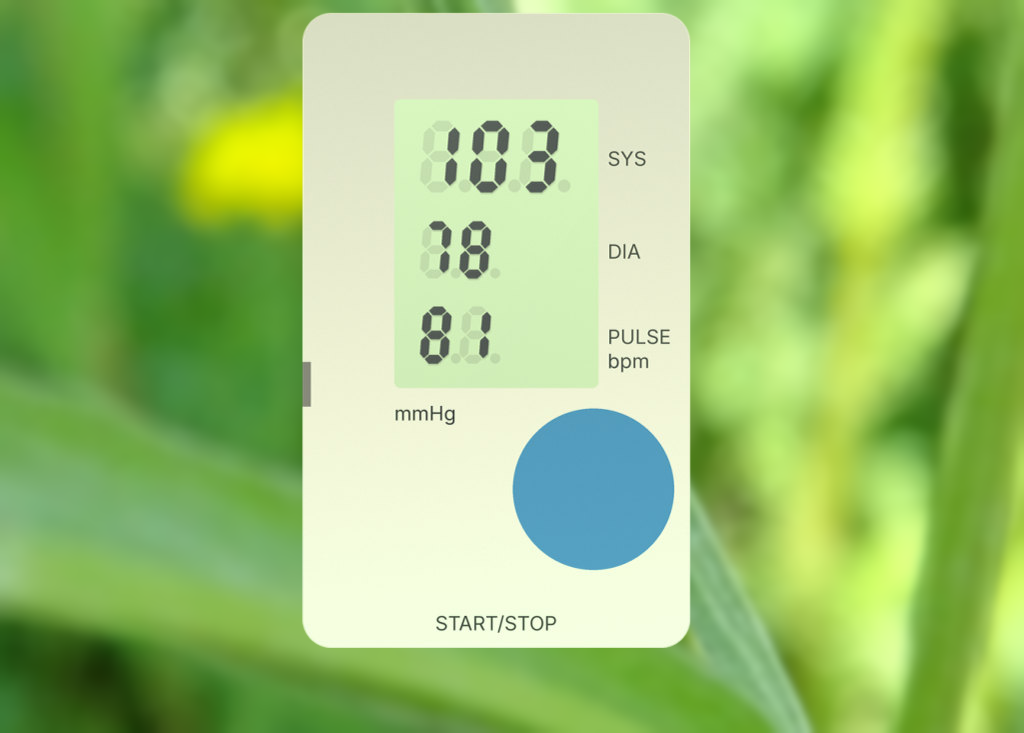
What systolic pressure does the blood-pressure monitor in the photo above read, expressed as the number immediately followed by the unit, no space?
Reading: 103mmHg
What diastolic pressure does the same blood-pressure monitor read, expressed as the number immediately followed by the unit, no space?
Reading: 78mmHg
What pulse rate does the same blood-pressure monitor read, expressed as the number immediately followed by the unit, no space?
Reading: 81bpm
